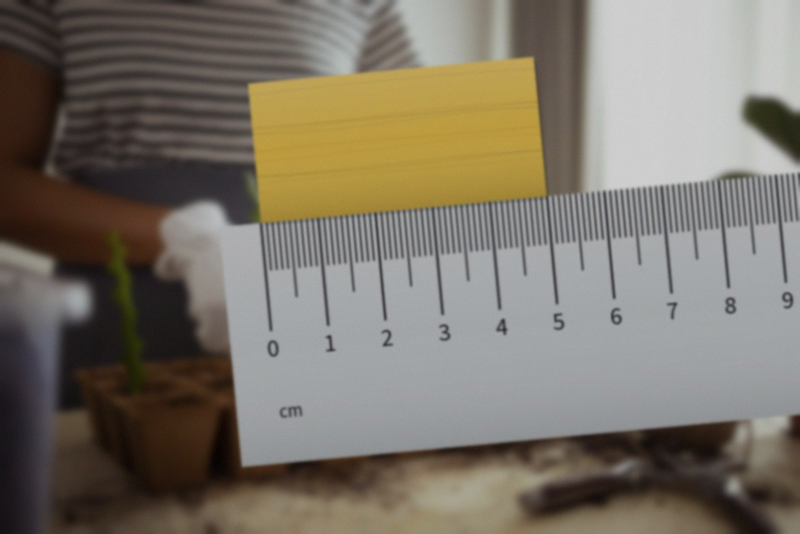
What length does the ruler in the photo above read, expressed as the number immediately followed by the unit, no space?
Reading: 5cm
